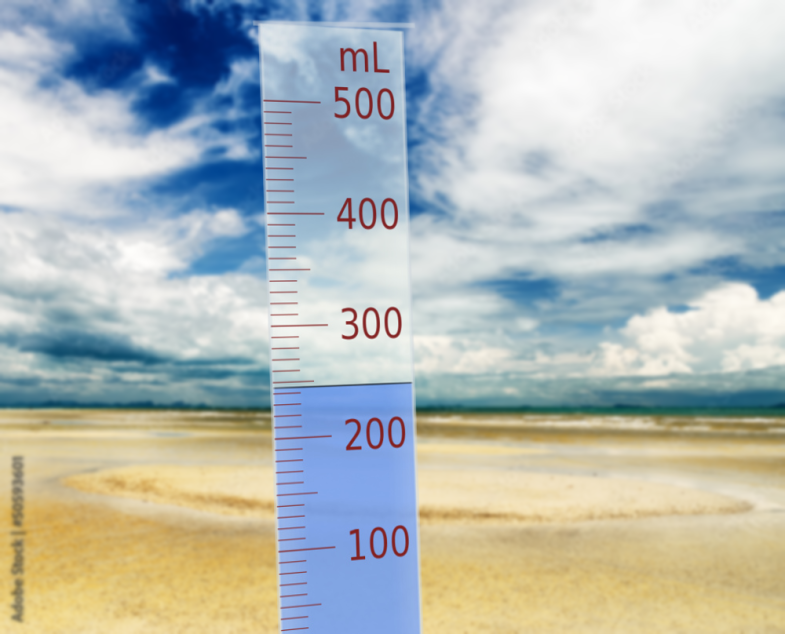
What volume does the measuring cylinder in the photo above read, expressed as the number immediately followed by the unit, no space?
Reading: 245mL
